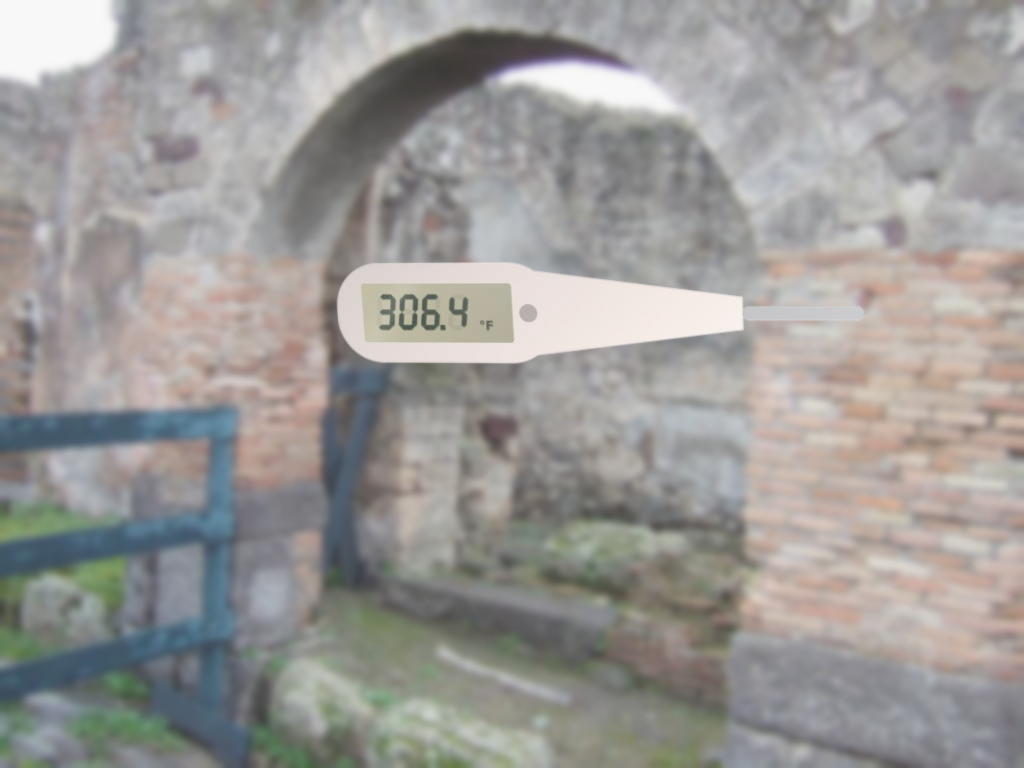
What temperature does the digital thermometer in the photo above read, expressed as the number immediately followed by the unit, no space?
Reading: 306.4°F
